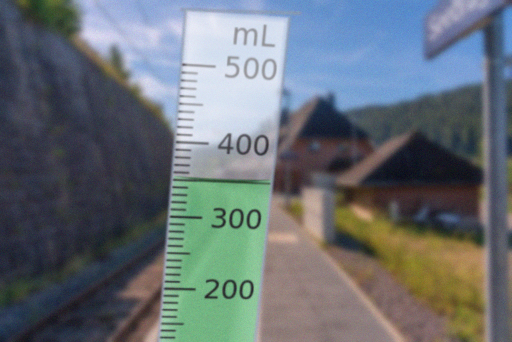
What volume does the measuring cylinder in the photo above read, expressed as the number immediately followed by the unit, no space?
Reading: 350mL
